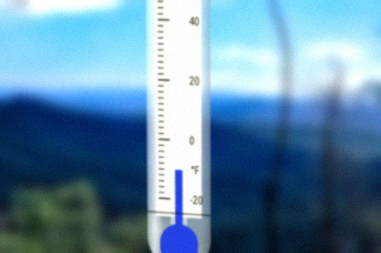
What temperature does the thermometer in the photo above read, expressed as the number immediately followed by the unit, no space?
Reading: -10°F
